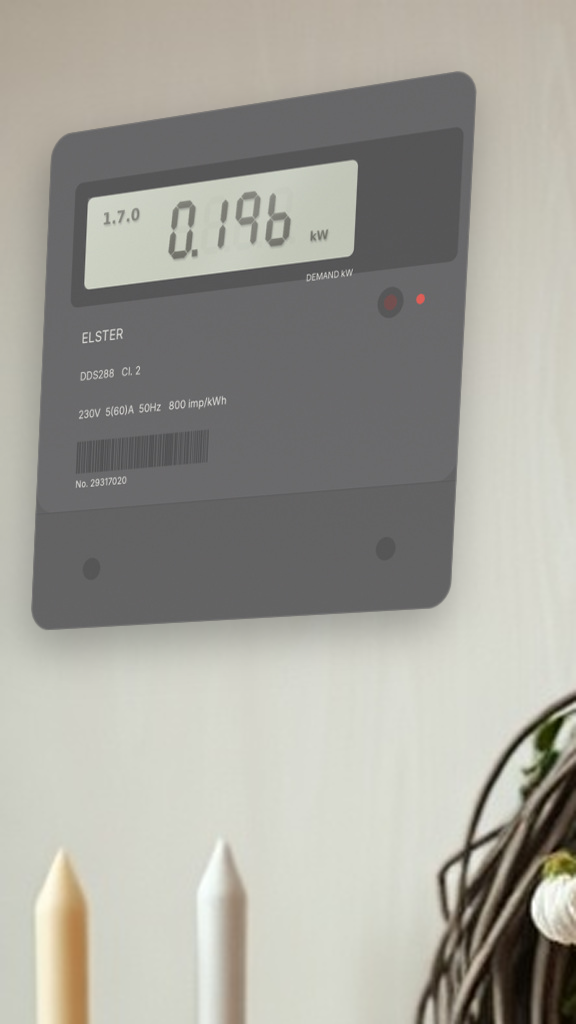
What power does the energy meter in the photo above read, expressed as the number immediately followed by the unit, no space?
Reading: 0.196kW
